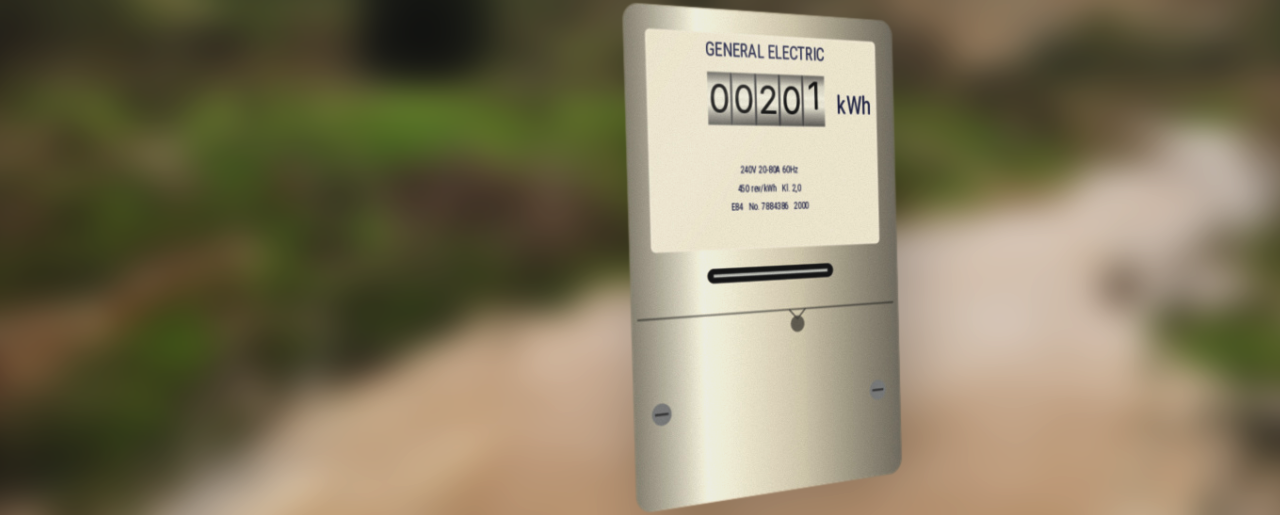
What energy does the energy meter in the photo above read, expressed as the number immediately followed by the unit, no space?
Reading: 201kWh
